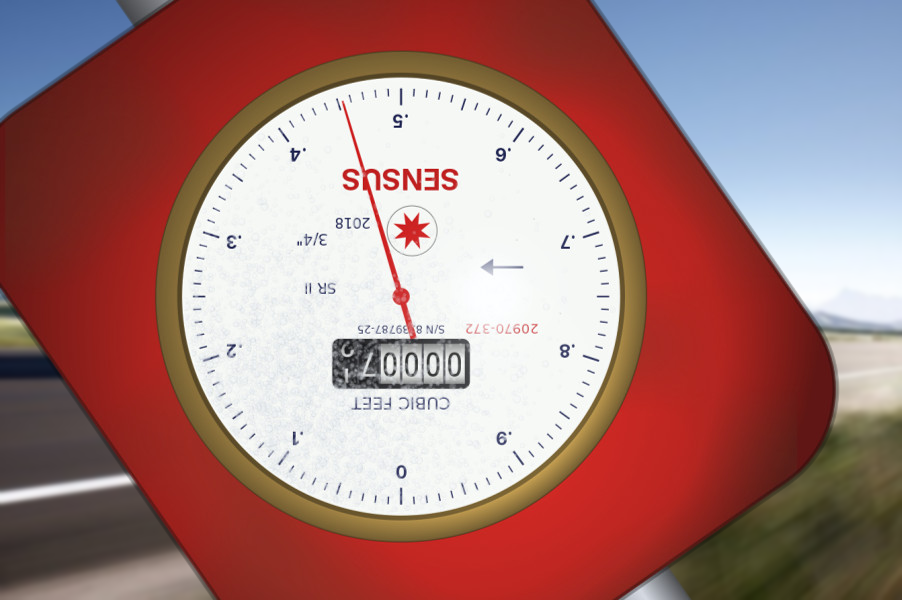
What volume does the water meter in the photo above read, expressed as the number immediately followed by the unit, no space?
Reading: 71.45ft³
